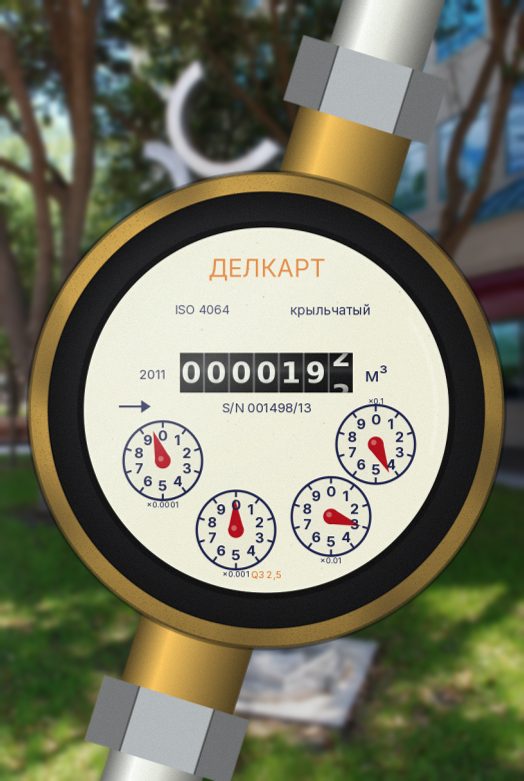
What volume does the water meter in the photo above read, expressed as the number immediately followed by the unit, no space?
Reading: 192.4299m³
